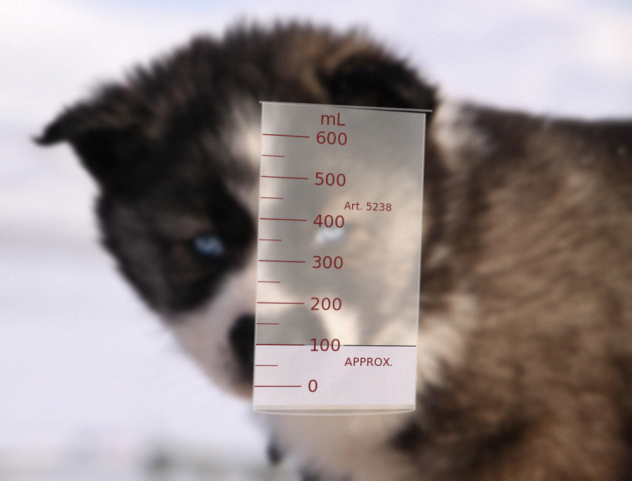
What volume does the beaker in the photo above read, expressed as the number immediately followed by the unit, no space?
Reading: 100mL
